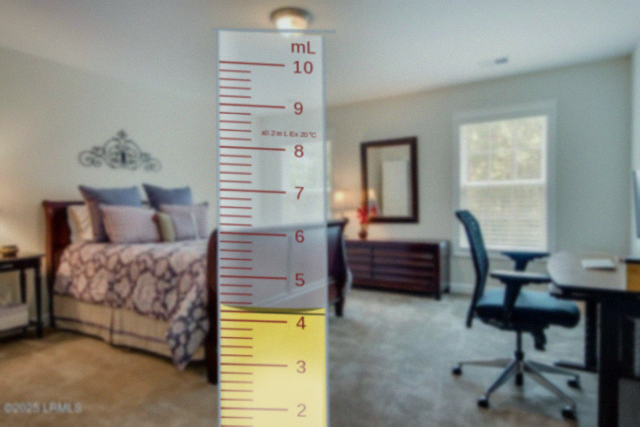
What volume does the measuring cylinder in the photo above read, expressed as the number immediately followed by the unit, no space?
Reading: 4.2mL
